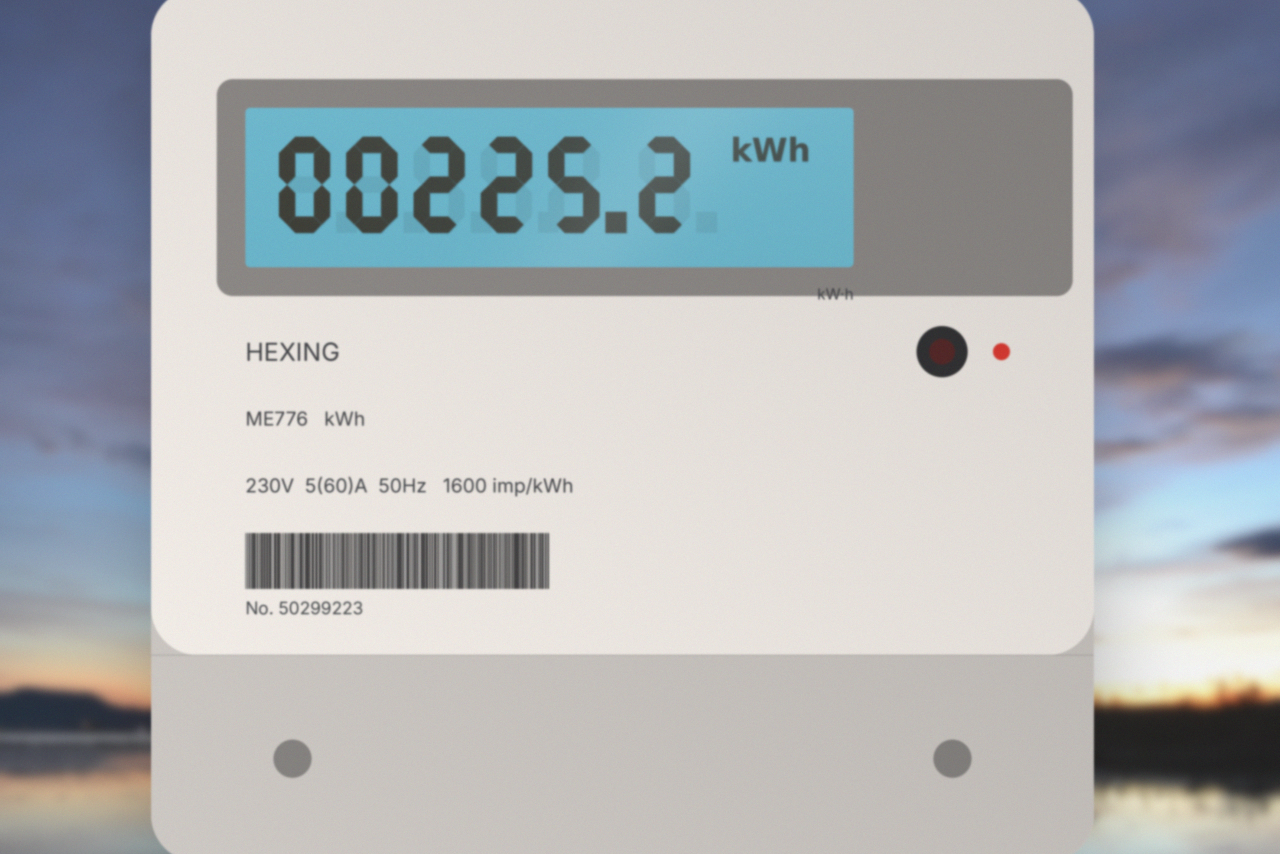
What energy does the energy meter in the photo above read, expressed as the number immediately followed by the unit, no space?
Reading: 225.2kWh
